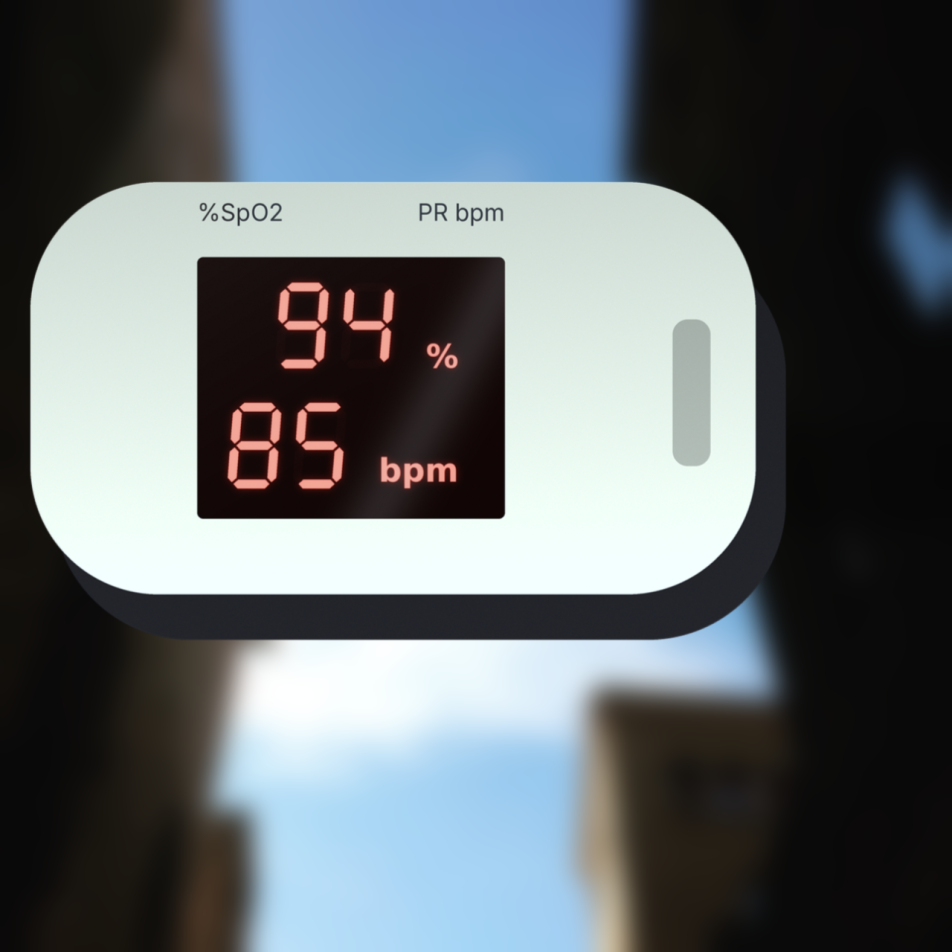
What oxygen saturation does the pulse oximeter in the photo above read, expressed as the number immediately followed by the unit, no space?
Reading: 94%
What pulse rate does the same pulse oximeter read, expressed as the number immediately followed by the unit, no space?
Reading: 85bpm
